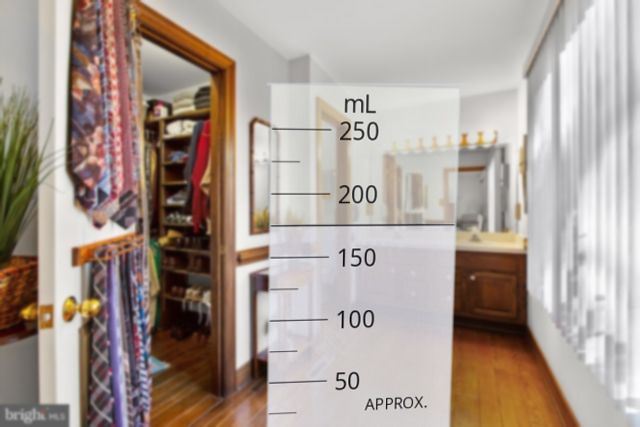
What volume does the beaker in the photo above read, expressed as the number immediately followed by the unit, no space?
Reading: 175mL
